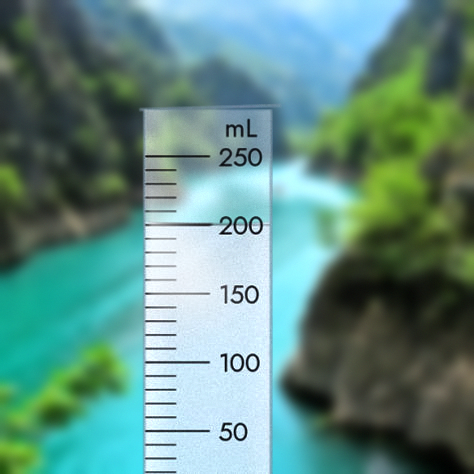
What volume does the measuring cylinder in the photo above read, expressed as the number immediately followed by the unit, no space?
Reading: 200mL
